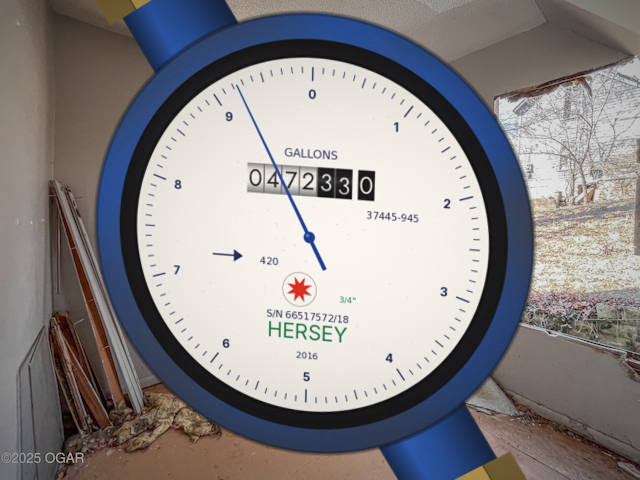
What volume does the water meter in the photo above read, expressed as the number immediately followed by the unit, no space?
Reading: 472329.2gal
